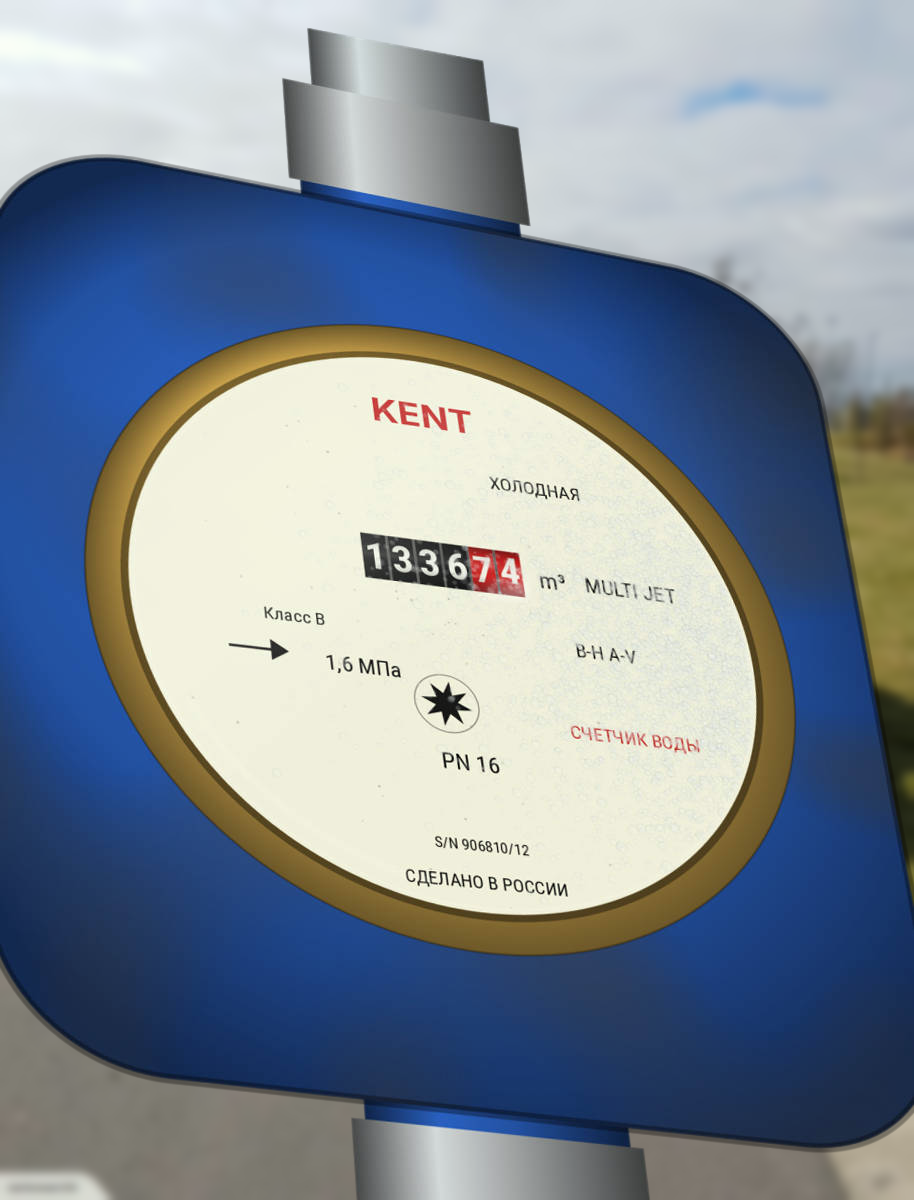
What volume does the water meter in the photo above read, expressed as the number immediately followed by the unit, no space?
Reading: 1336.74m³
